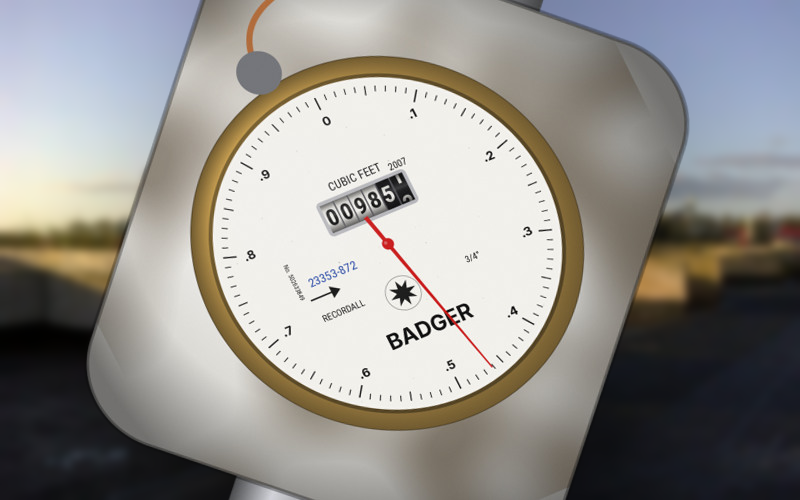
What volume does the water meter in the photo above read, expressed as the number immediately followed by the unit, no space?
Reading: 9851.46ft³
